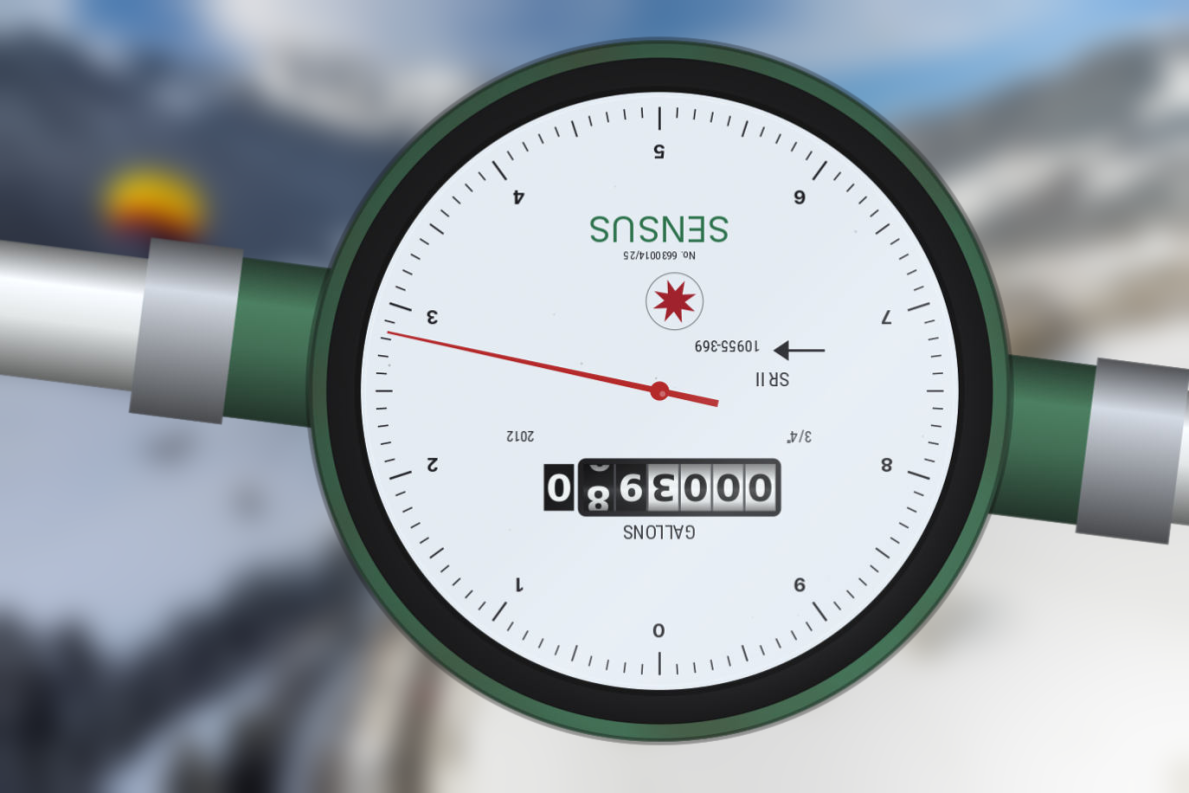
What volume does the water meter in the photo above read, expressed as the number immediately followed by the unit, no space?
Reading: 3982.8gal
